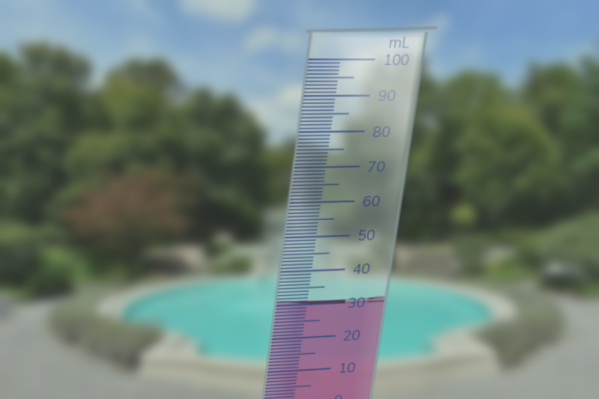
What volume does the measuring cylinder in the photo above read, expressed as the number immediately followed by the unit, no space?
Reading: 30mL
